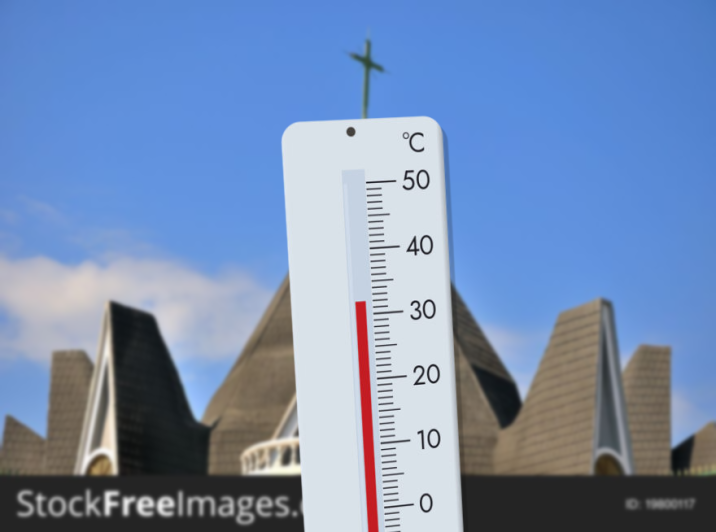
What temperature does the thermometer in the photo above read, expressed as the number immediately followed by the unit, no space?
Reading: 32°C
